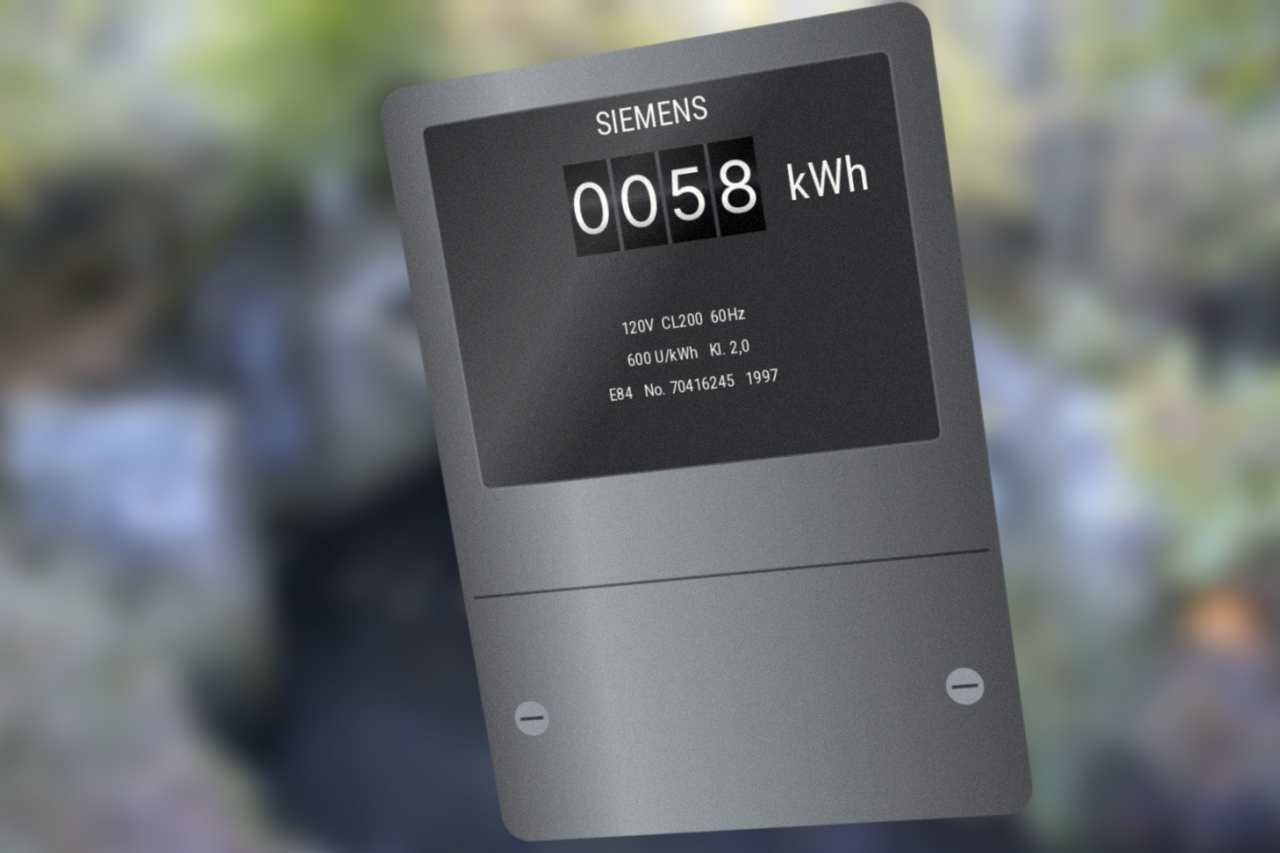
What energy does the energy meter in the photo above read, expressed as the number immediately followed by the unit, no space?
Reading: 58kWh
